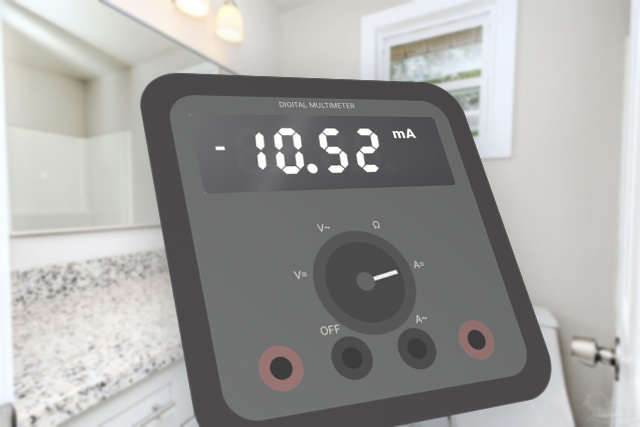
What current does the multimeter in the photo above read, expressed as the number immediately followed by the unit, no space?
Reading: -10.52mA
